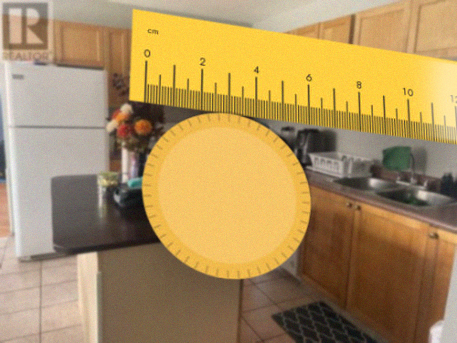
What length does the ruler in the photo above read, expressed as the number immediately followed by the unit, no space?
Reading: 6cm
